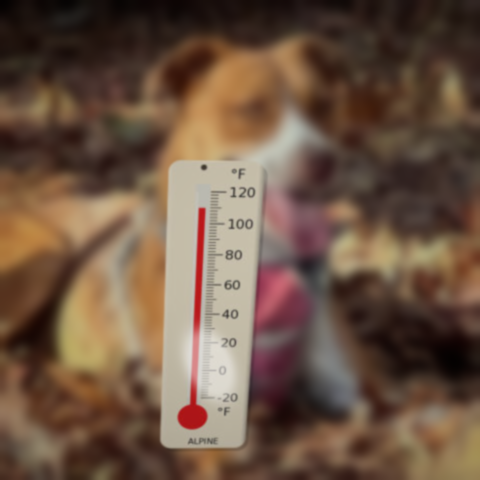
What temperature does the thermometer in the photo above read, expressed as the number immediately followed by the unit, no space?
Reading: 110°F
